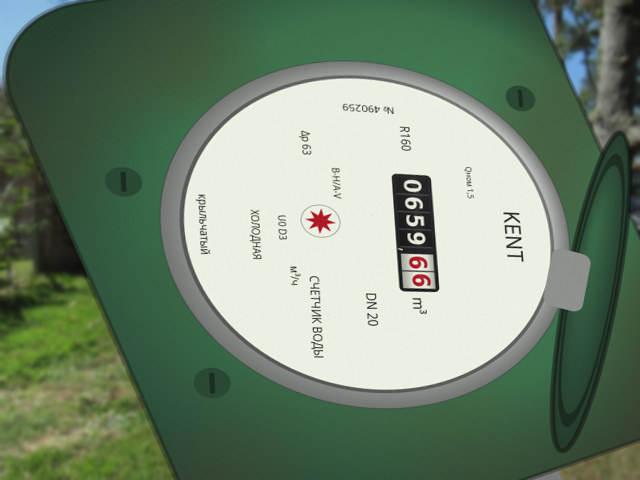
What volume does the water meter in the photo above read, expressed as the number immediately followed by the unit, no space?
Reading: 659.66m³
